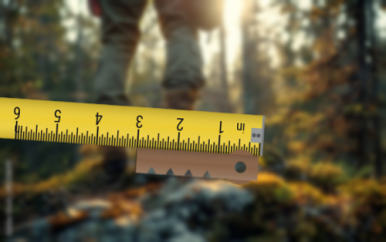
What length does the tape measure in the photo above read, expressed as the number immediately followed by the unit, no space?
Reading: 3in
